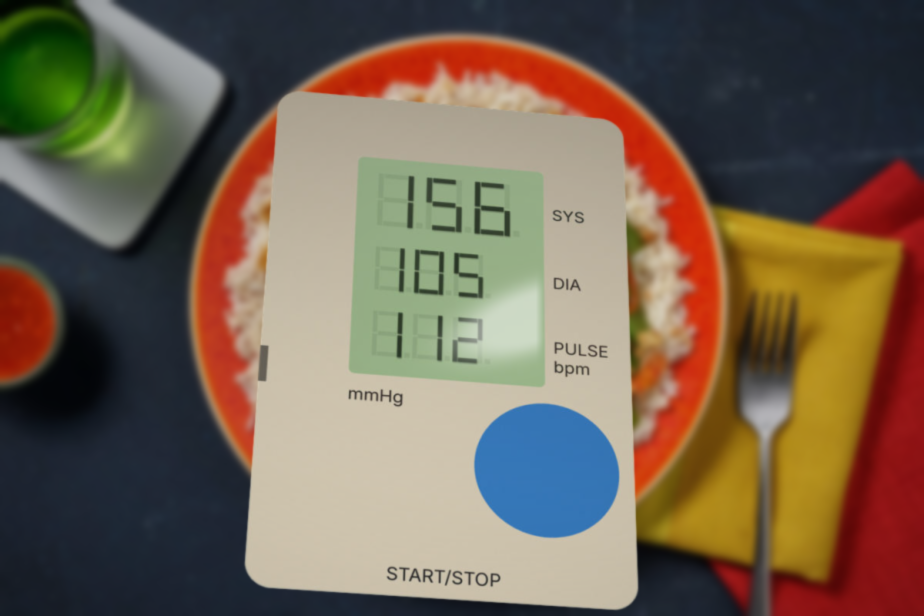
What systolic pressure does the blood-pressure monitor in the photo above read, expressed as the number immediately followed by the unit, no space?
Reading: 156mmHg
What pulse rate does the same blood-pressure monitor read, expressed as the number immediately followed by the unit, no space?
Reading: 112bpm
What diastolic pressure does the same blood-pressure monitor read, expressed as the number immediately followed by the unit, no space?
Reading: 105mmHg
